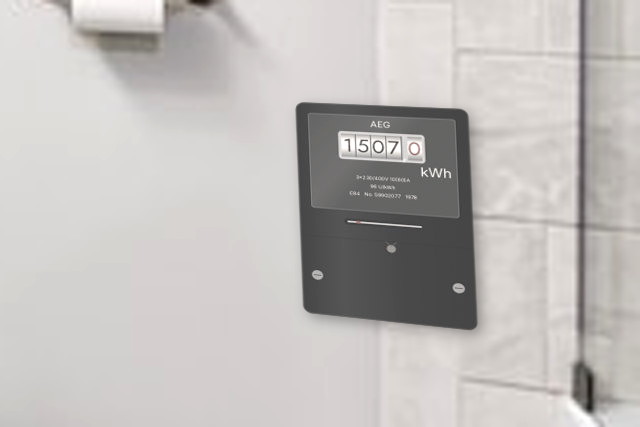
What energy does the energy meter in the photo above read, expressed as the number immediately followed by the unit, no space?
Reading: 1507.0kWh
